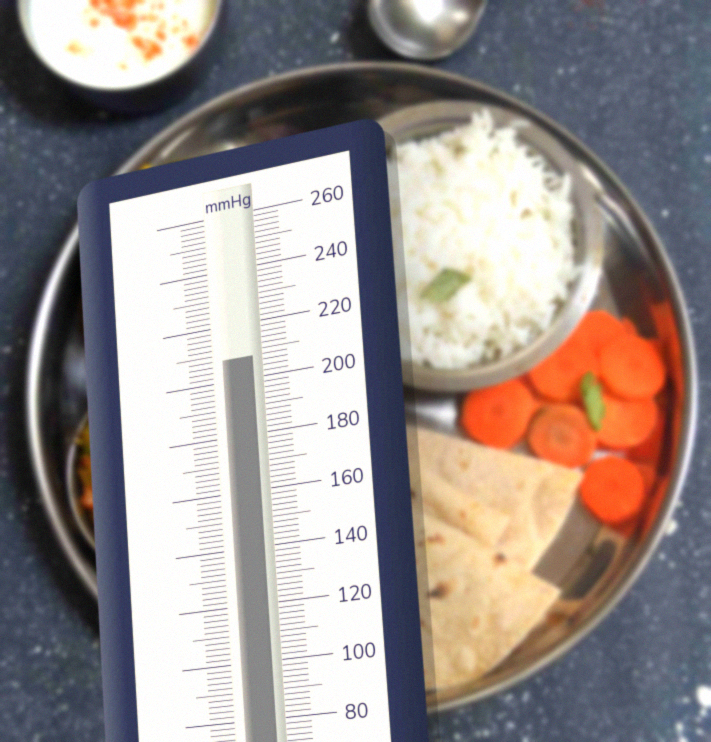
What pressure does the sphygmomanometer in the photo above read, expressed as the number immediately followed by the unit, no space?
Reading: 208mmHg
